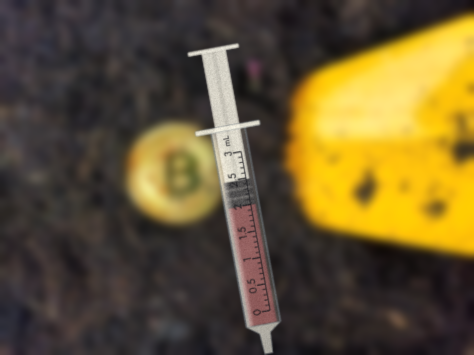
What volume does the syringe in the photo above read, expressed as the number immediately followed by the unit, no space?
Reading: 2mL
